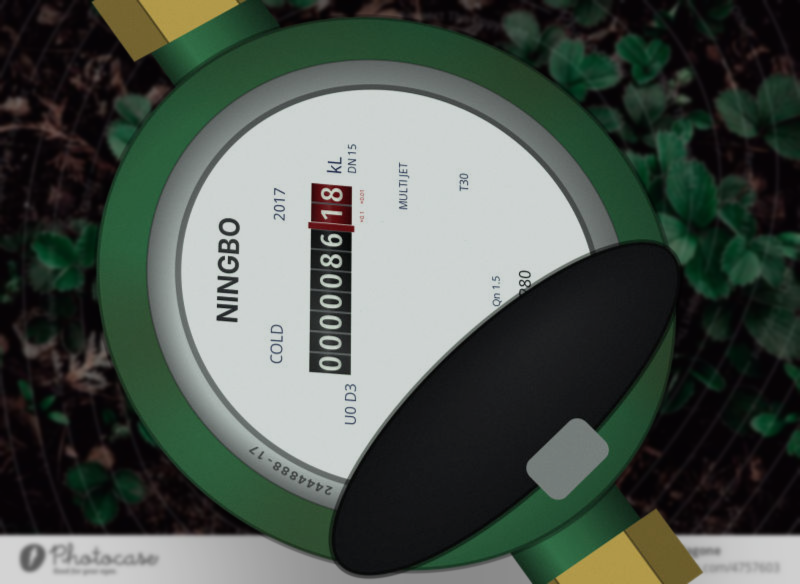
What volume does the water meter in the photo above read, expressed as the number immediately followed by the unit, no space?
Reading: 86.18kL
